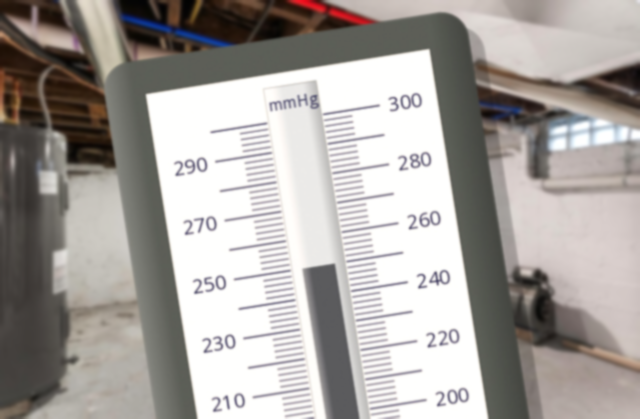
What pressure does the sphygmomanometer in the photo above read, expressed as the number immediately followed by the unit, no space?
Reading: 250mmHg
